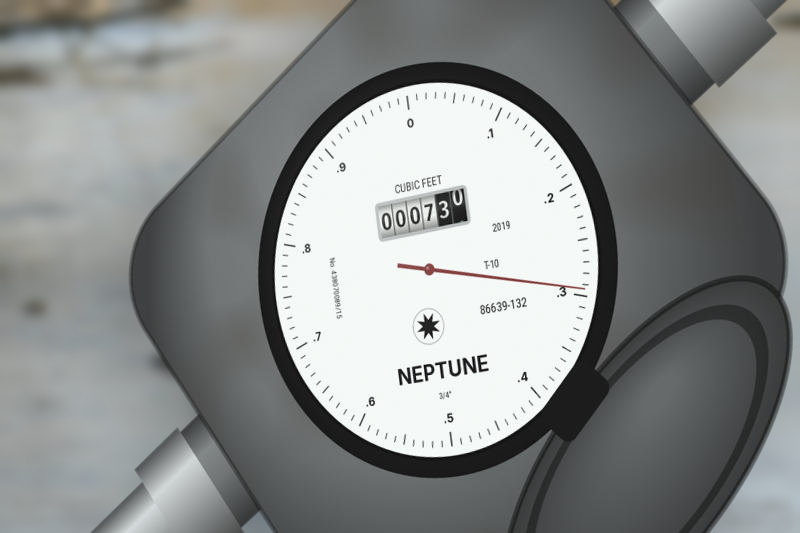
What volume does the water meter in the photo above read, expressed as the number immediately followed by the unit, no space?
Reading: 730.29ft³
